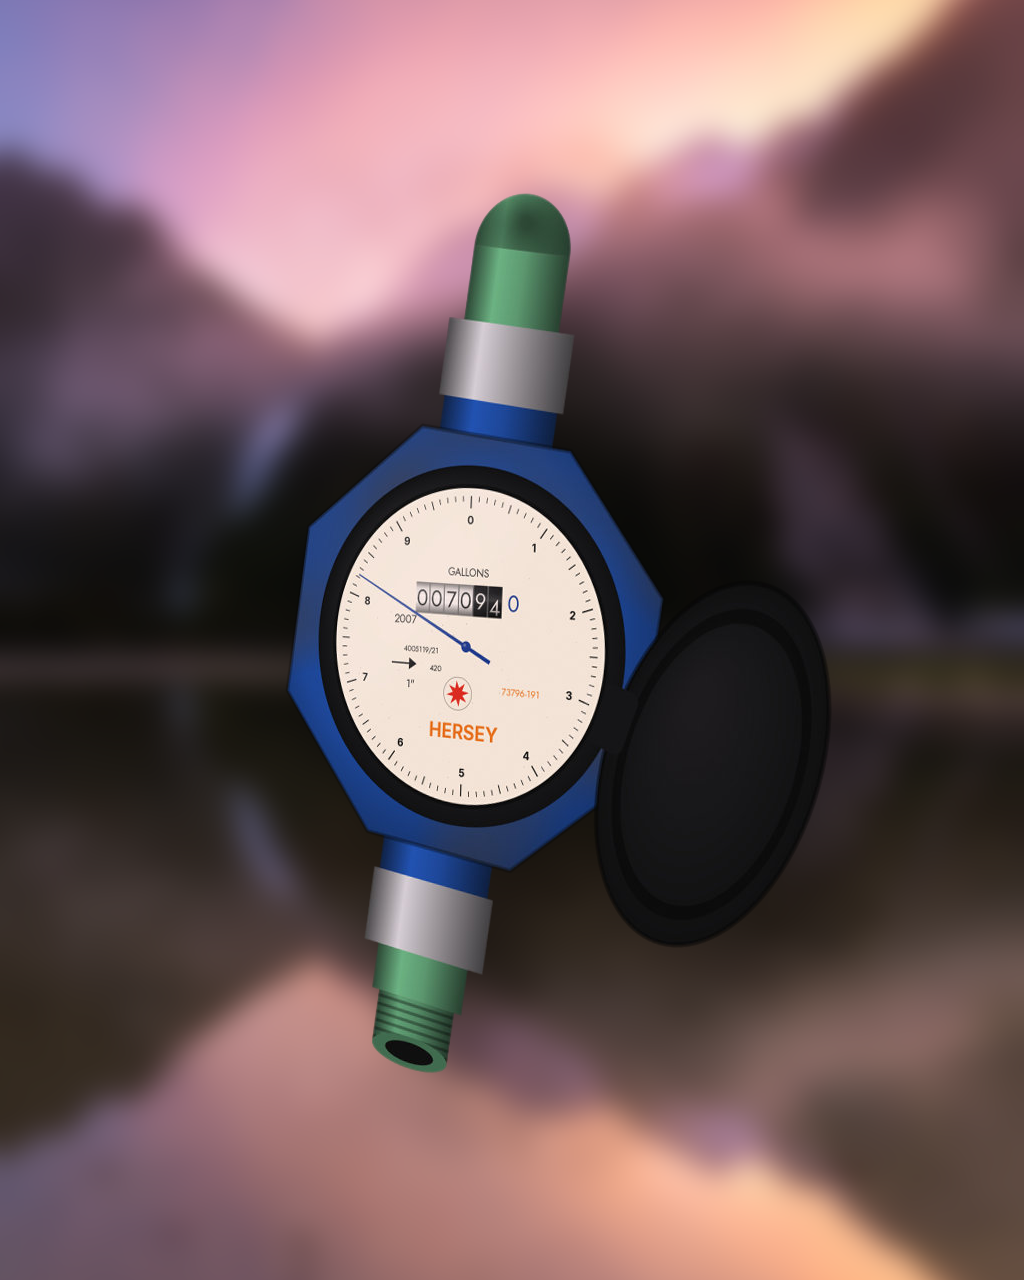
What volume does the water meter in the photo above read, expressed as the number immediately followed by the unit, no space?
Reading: 70938.2gal
